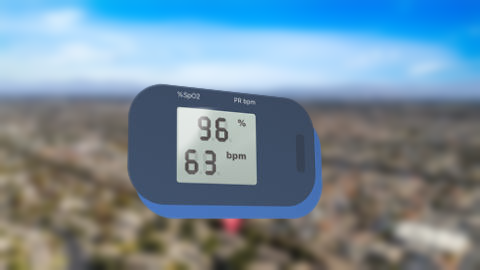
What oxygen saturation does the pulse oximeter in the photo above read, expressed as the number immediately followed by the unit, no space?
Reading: 96%
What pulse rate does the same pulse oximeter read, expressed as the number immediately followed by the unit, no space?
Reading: 63bpm
